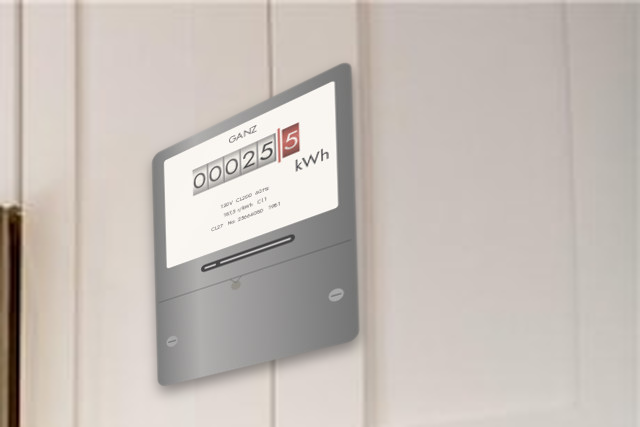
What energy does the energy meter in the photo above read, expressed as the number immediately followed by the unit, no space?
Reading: 25.5kWh
